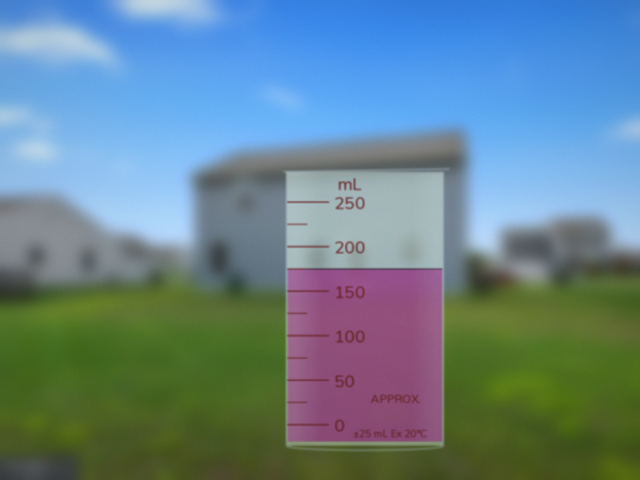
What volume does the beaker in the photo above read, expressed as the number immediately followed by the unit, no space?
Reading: 175mL
